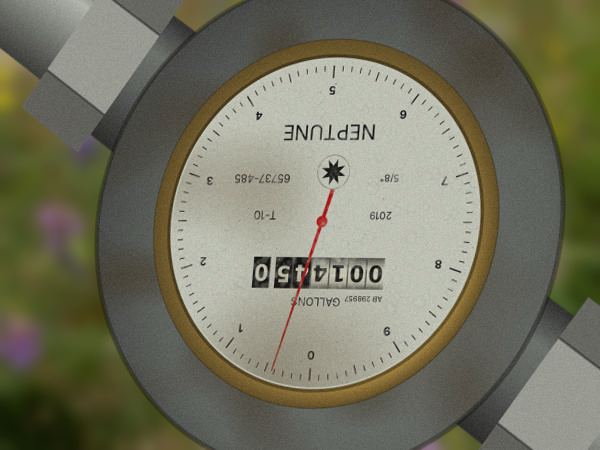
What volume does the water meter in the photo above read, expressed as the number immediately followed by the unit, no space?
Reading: 14450.4gal
